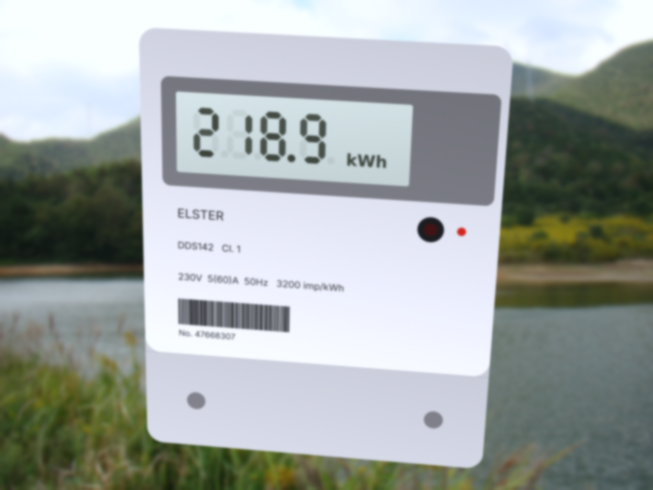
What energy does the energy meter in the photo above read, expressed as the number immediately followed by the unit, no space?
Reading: 218.9kWh
